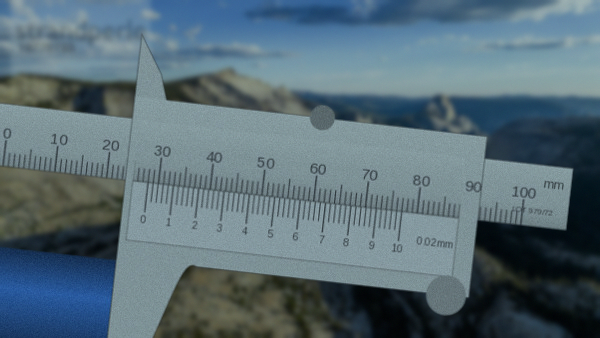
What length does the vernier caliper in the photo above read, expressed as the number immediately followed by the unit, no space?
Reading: 28.0mm
